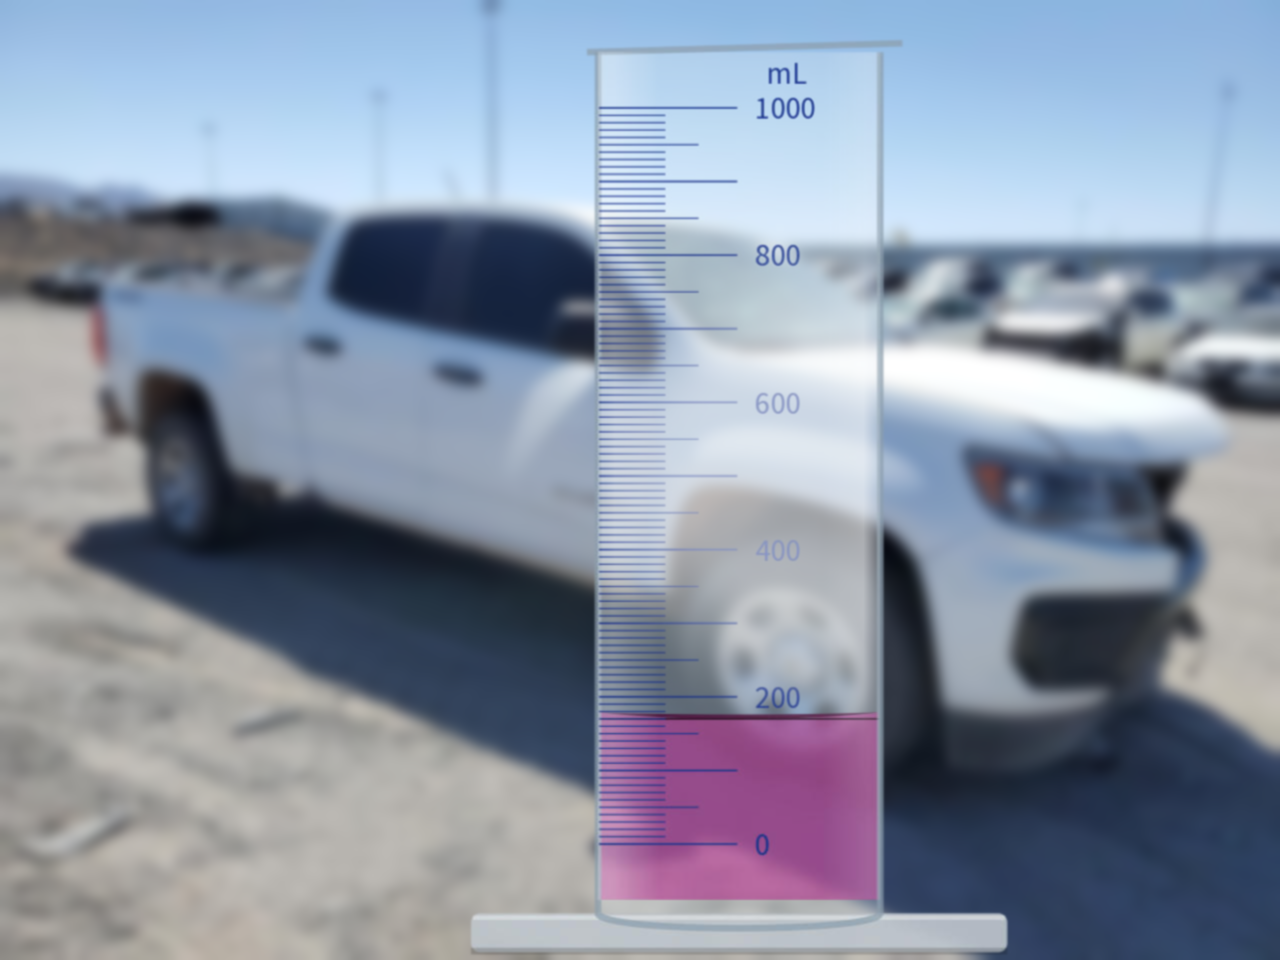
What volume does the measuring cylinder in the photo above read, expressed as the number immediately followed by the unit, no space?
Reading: 170mL
